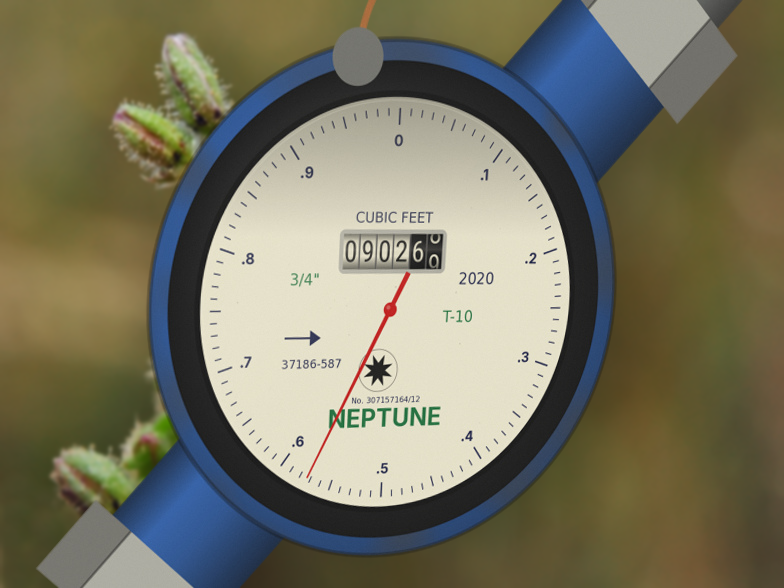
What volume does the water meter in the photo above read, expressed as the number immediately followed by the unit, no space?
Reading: 90268.57ft³
